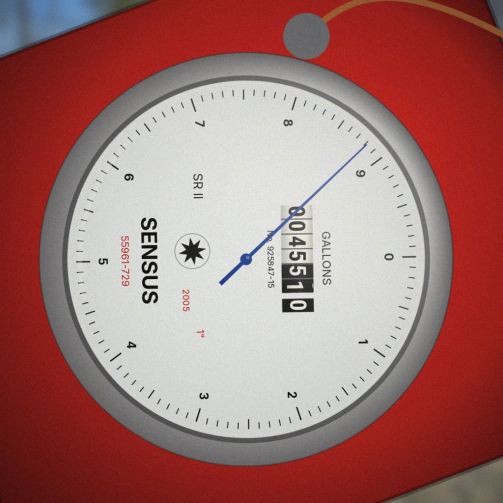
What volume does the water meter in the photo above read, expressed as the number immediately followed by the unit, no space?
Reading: 45508.8gal
